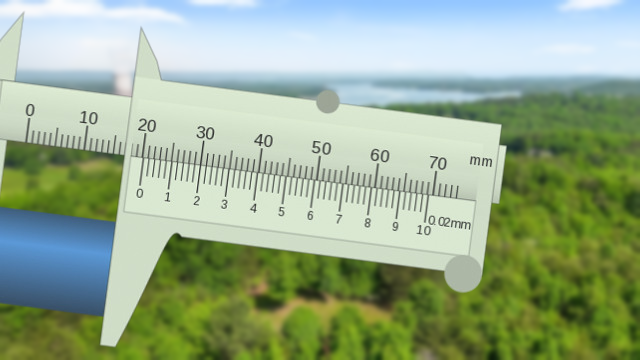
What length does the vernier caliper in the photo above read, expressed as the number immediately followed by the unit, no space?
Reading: 20.2mm
